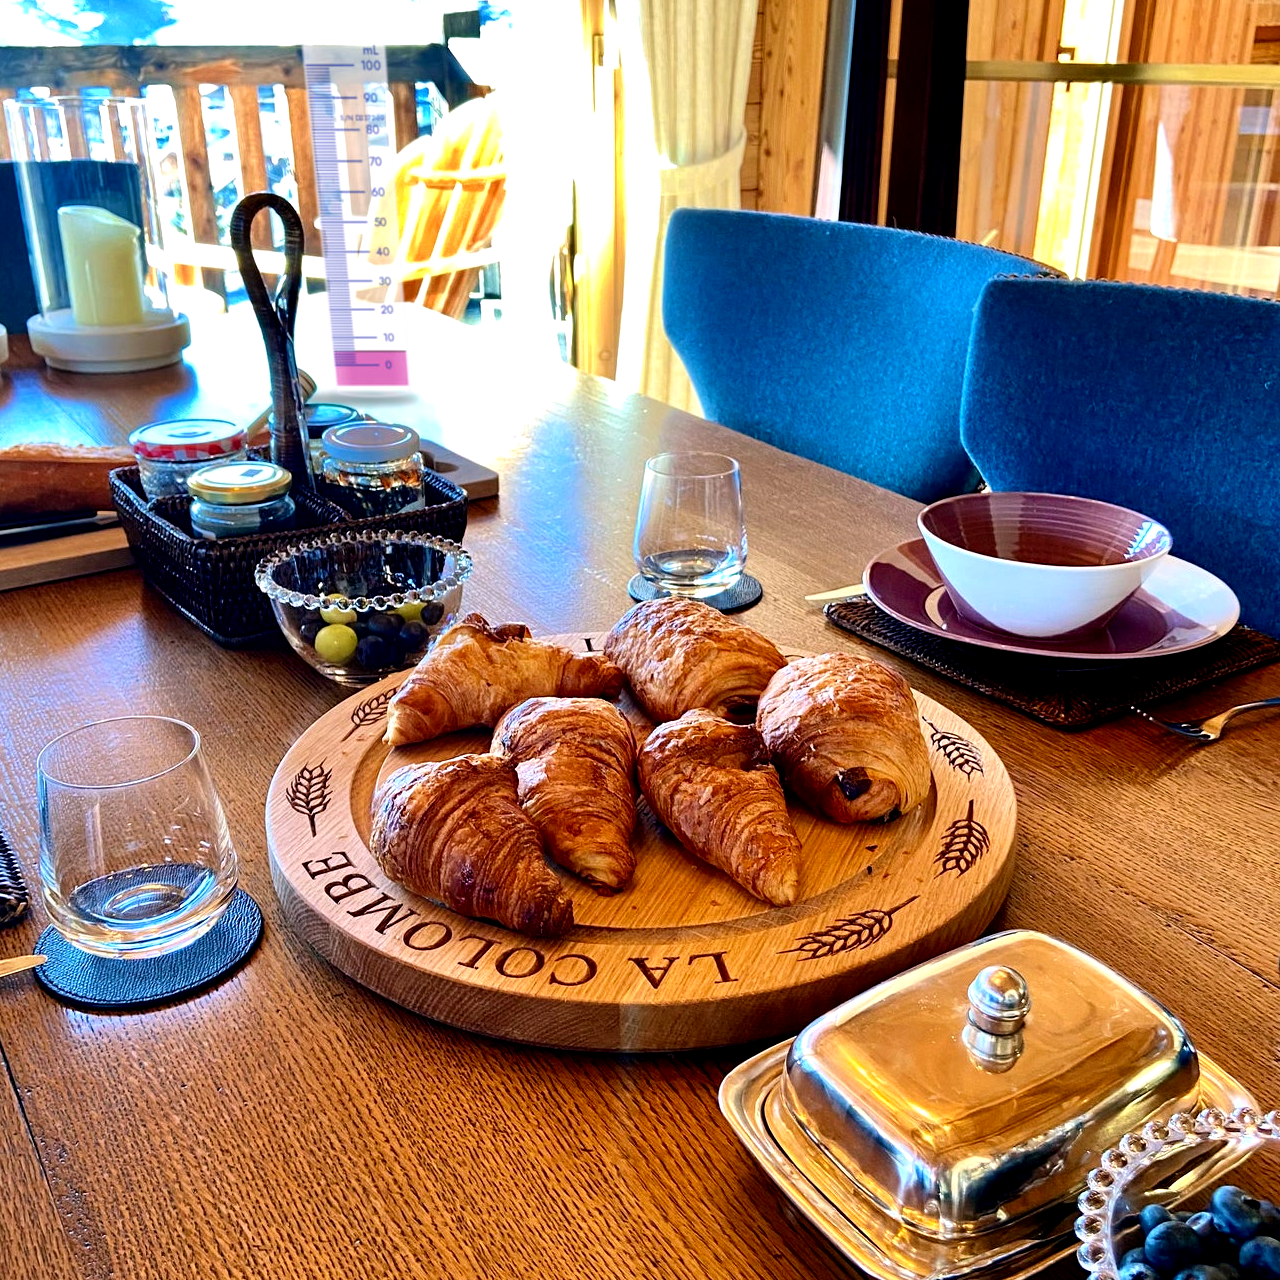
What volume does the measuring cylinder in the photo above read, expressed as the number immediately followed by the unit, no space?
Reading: 5mL
